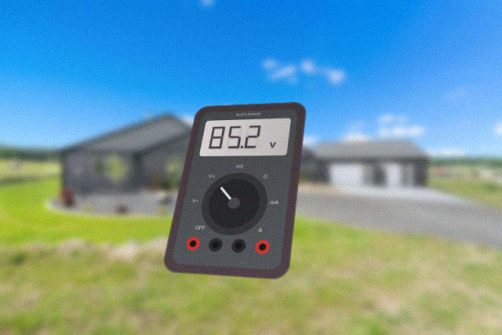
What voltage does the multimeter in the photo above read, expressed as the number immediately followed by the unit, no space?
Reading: 85.2V
